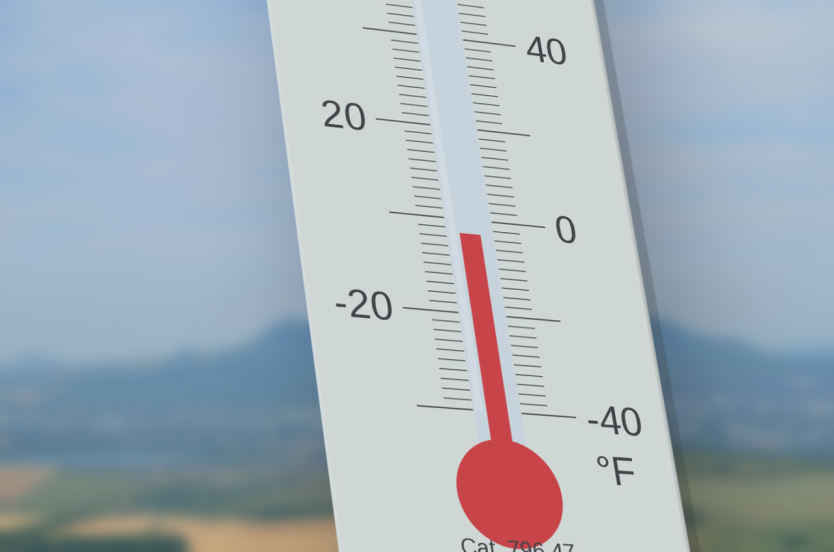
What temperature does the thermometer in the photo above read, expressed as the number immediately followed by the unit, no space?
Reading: -3°F
